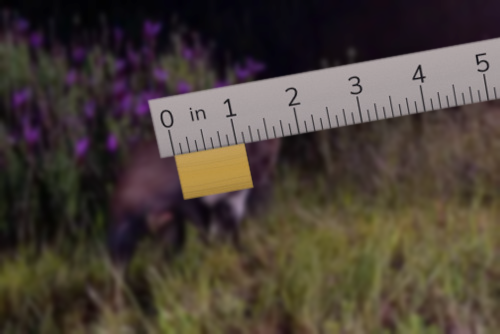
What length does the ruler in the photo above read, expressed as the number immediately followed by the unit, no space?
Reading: 1.125in
